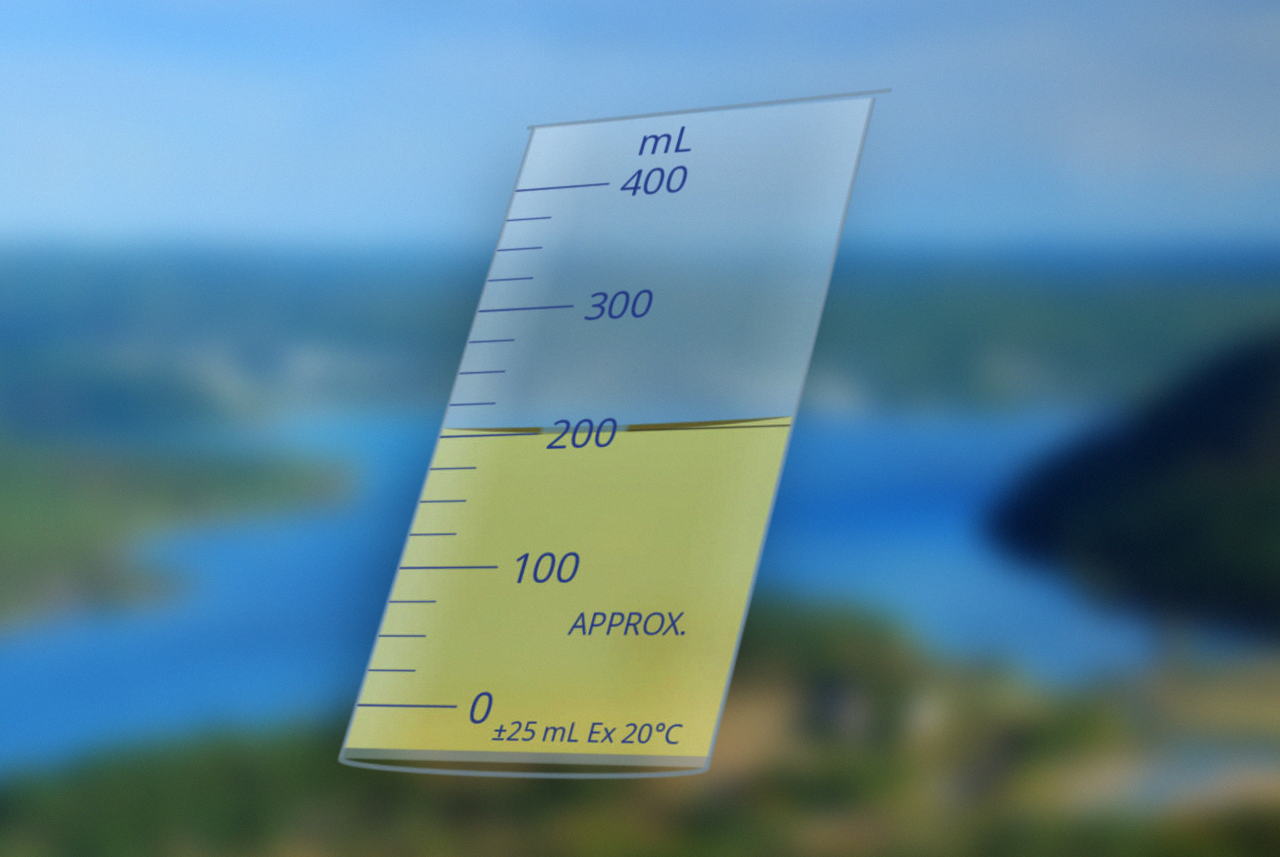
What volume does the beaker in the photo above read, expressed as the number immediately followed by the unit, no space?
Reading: 200mL
